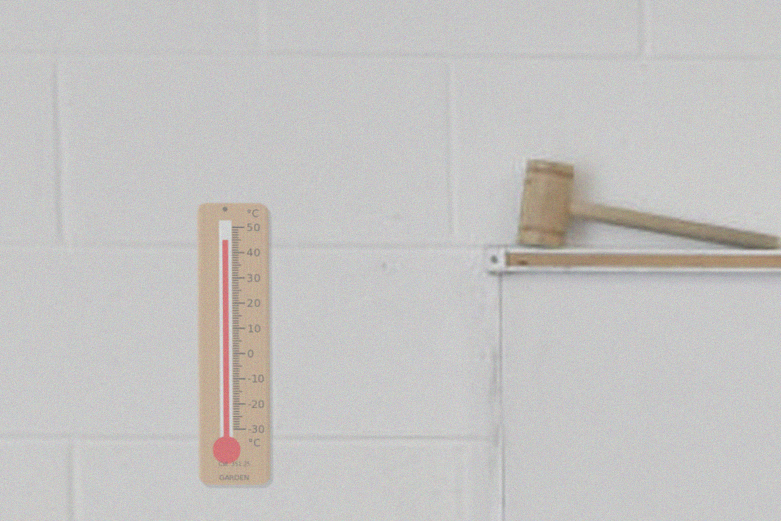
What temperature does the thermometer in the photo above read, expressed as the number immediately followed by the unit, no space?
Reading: 45°C
